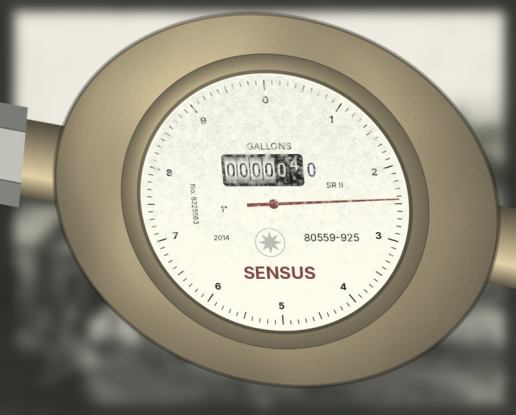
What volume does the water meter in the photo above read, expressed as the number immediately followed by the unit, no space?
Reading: 42.4gal
